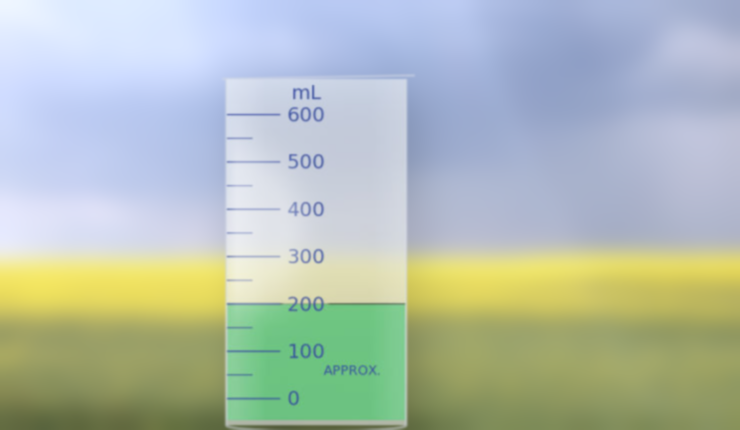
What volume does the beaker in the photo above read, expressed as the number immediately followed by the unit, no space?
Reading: 200mL
